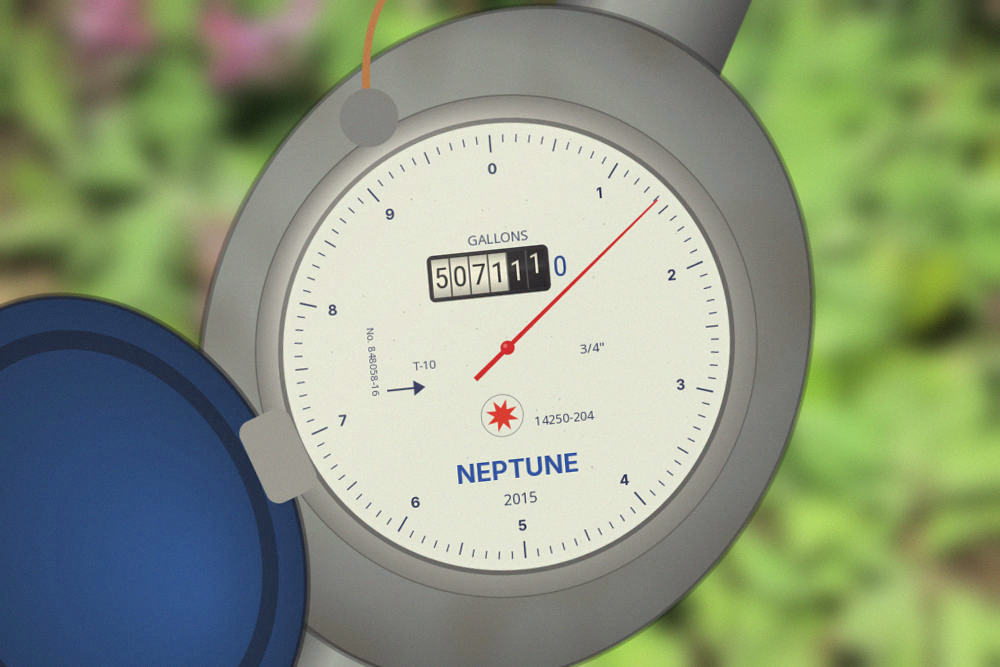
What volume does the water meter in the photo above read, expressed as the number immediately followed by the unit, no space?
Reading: 5071111.4gal
